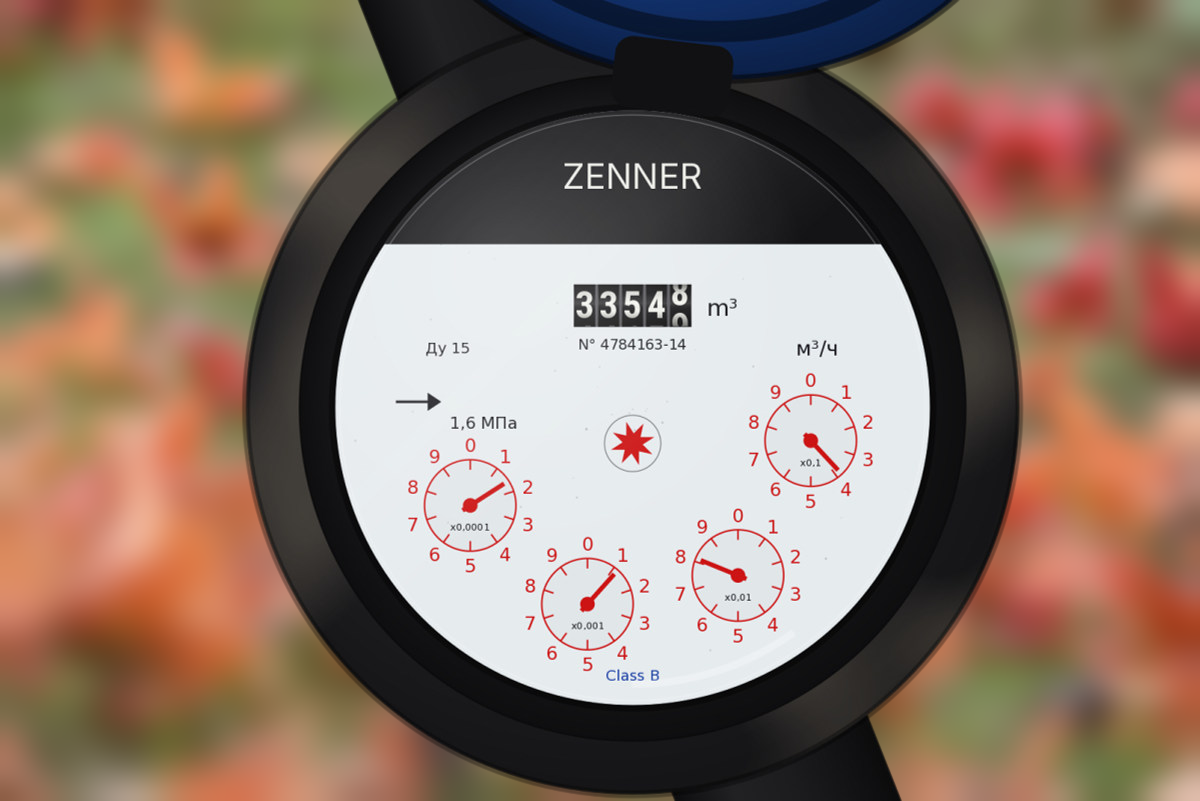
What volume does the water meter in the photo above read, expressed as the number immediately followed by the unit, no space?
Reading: 33548.3811m³
